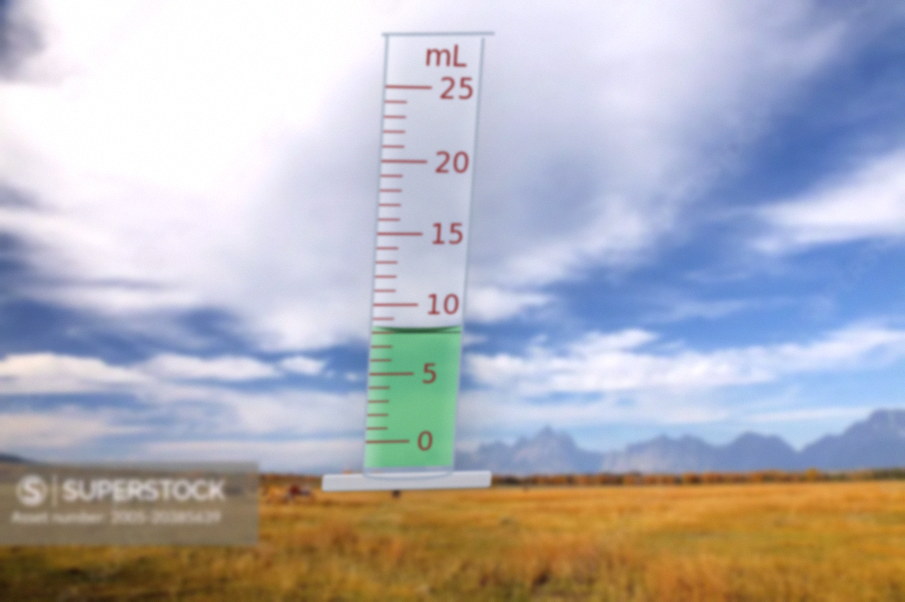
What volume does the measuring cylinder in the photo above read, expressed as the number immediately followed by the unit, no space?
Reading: 8mL
